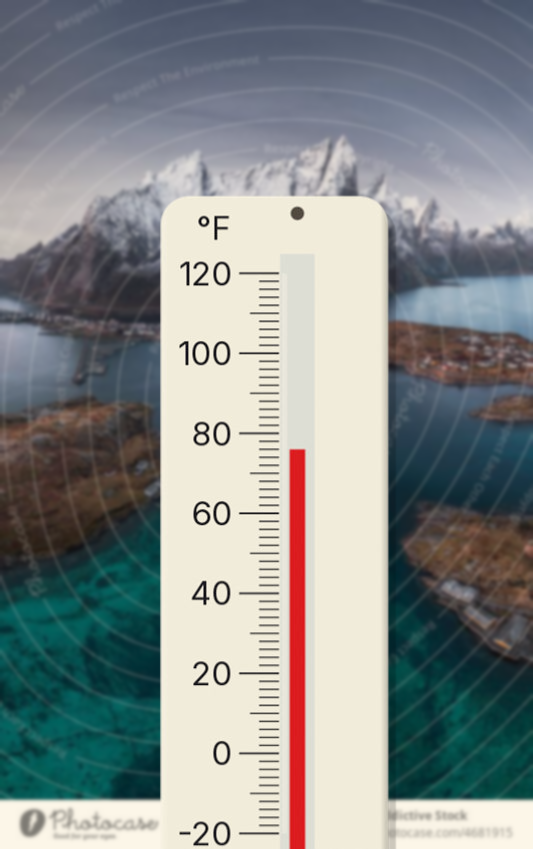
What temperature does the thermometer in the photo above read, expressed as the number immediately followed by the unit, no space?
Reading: 76°F
